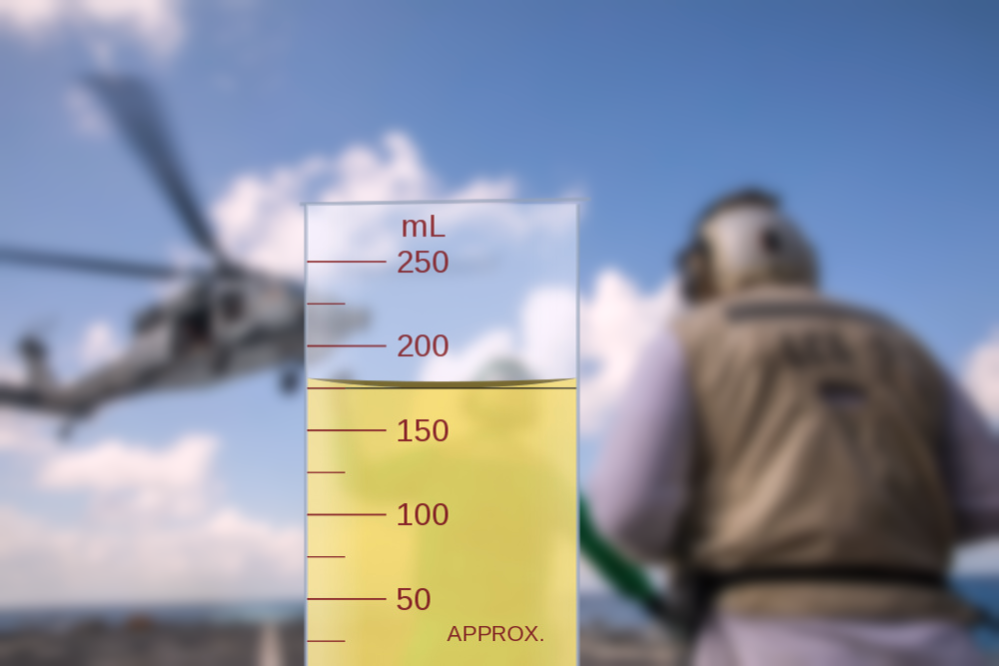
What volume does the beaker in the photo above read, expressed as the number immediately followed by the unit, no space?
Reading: 175mL
